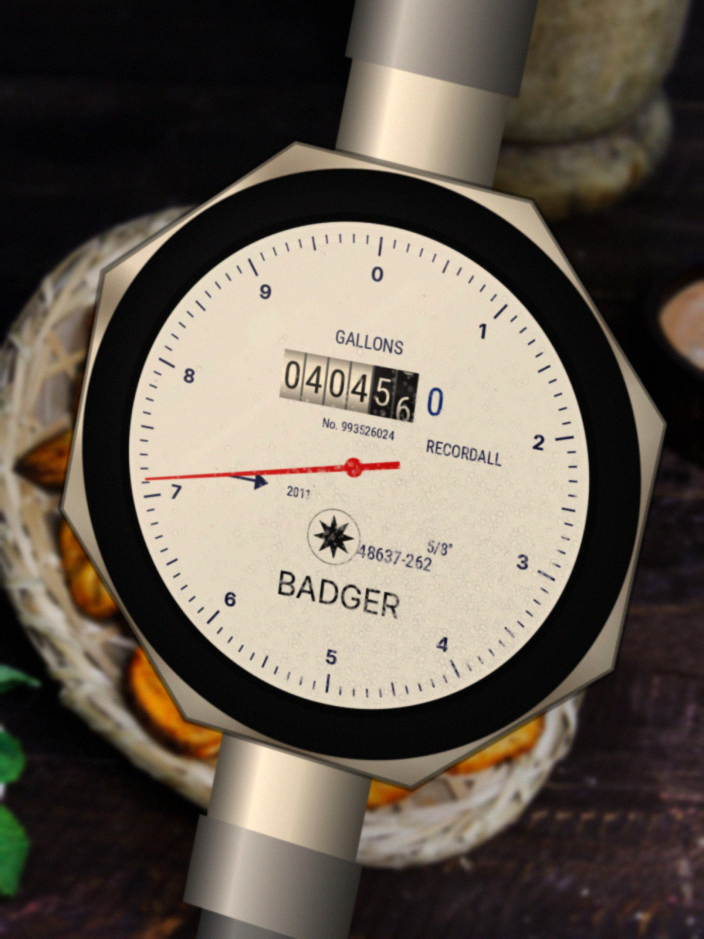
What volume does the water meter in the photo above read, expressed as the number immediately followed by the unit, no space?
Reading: 404557.1gal
